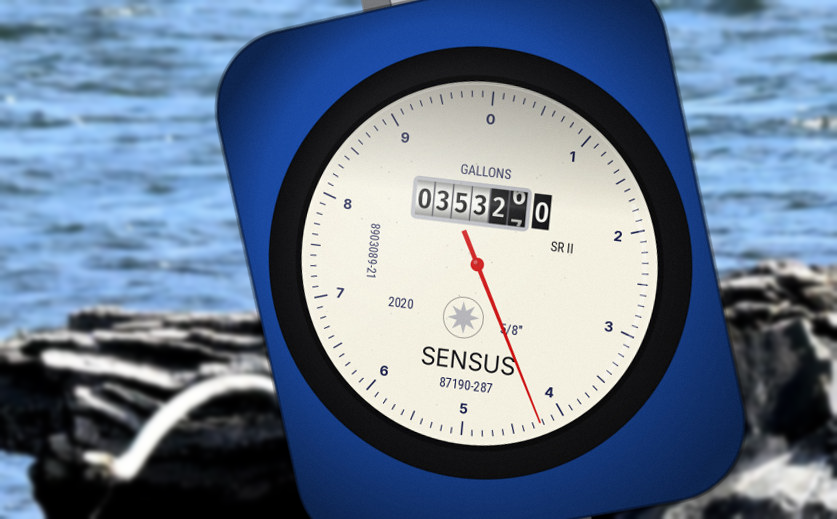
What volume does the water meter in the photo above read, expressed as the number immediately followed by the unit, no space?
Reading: 353264.2gal
